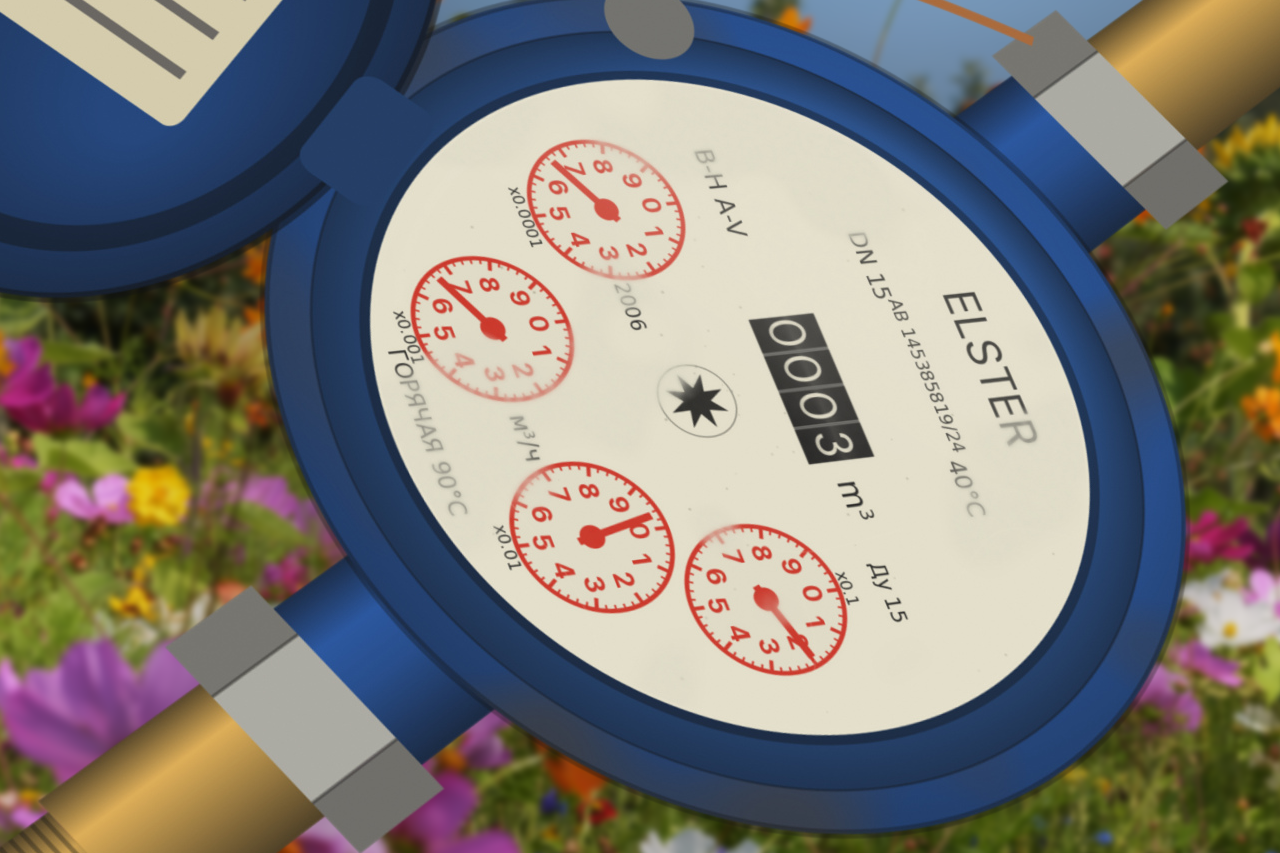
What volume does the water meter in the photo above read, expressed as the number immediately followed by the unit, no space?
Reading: 3.1966m³
